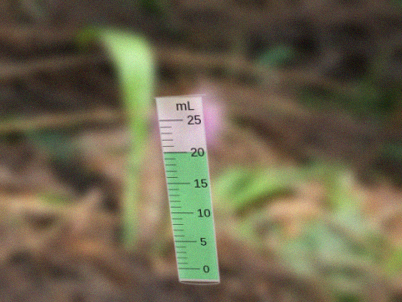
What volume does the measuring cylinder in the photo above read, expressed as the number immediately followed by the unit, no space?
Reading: 20mL
